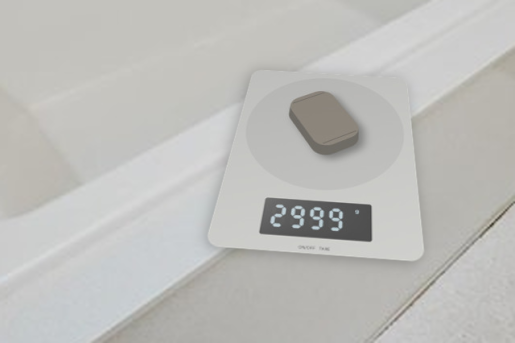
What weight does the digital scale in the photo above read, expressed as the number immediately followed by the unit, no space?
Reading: 2999g
